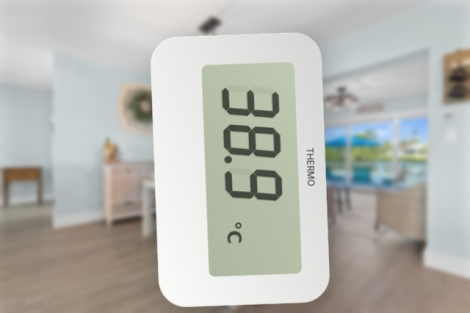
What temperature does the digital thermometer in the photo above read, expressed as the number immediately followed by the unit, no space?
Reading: 38.9°C
